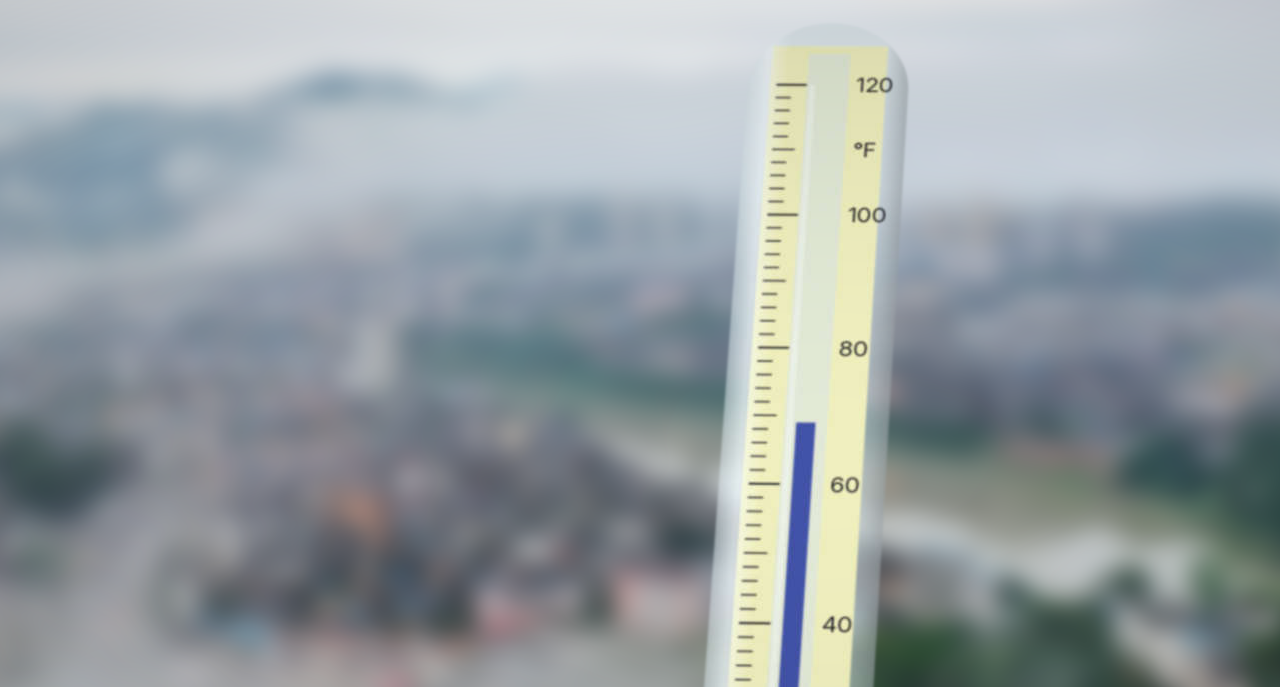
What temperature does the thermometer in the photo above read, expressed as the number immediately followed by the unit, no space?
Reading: 69°F
